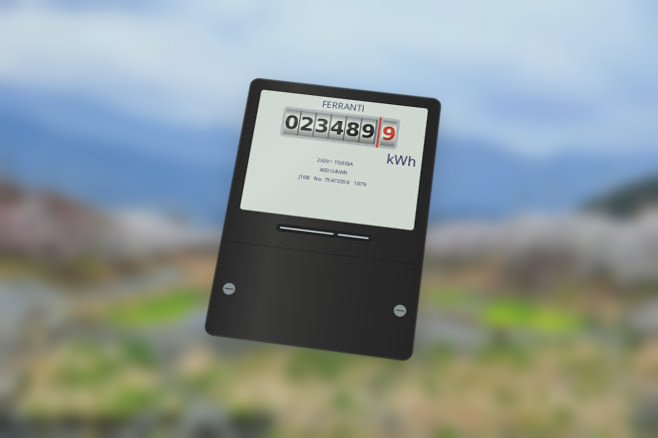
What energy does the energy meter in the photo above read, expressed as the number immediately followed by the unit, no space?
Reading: 23489.9kWh
